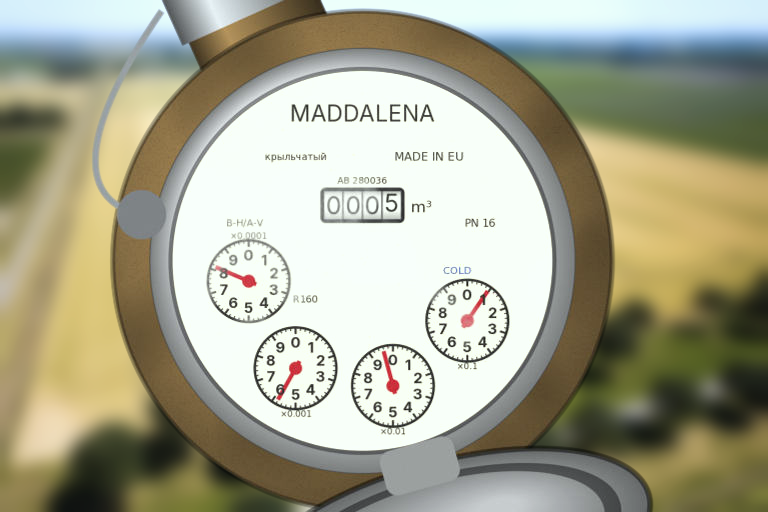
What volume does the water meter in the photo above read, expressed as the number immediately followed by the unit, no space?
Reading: 5.0958m³
